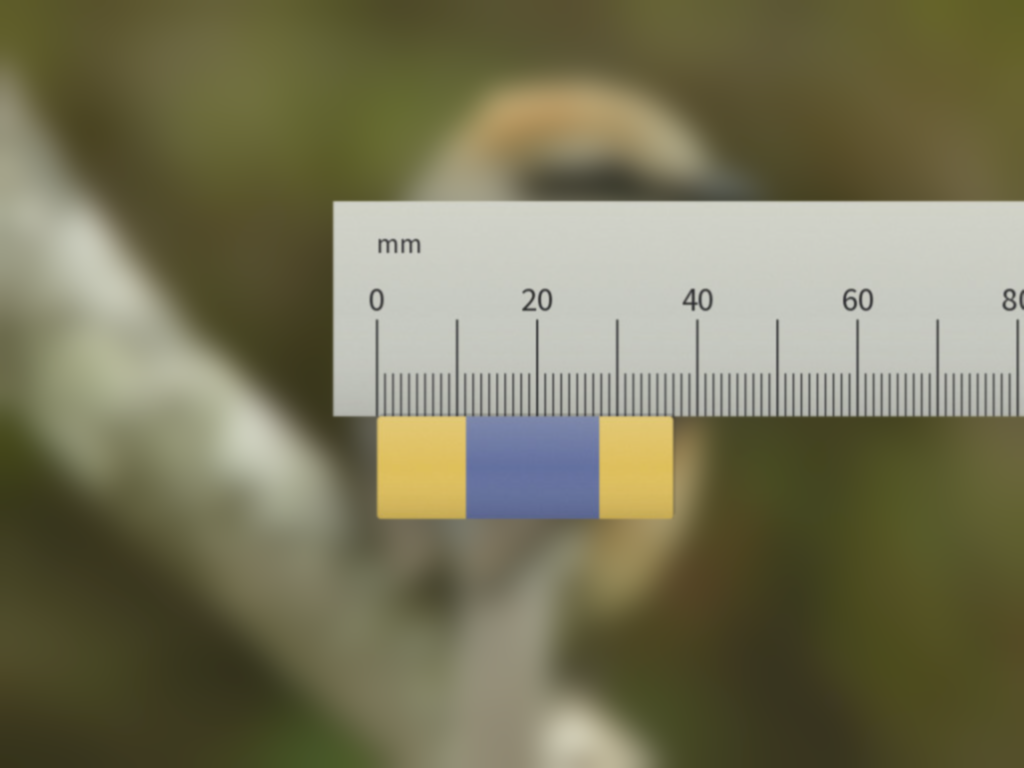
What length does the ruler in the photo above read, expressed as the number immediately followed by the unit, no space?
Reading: 37mm
